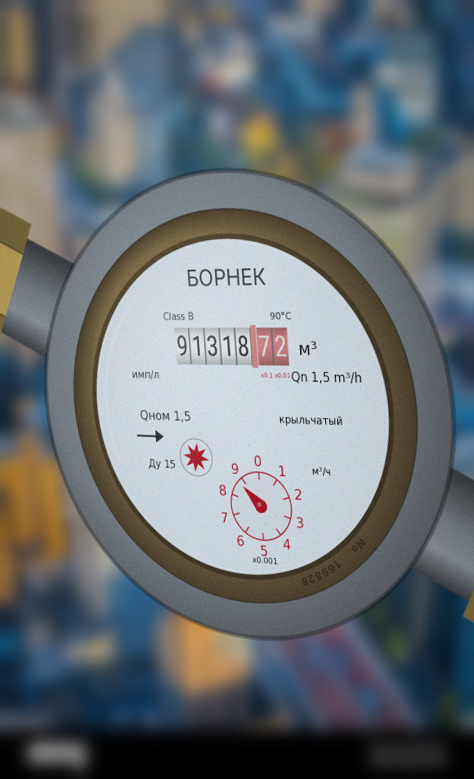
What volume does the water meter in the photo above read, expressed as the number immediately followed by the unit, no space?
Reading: 91318.728m³
